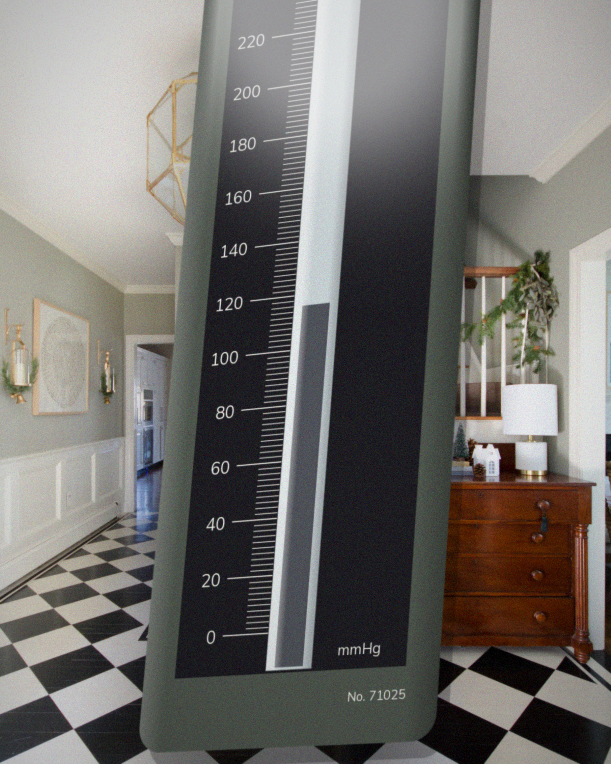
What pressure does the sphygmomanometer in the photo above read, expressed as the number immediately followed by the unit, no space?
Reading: 116mmHg
